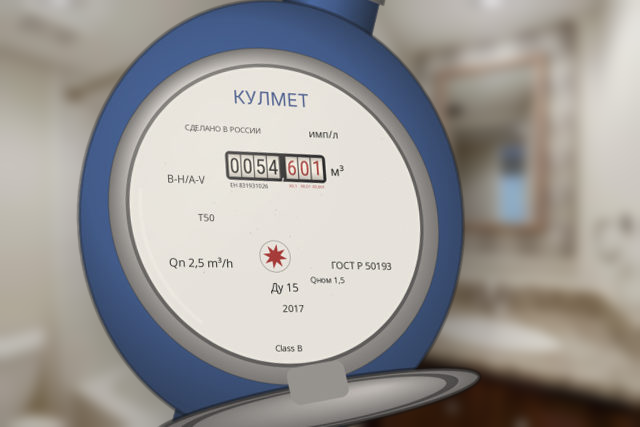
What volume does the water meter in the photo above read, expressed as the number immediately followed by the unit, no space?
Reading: 54.601m³
